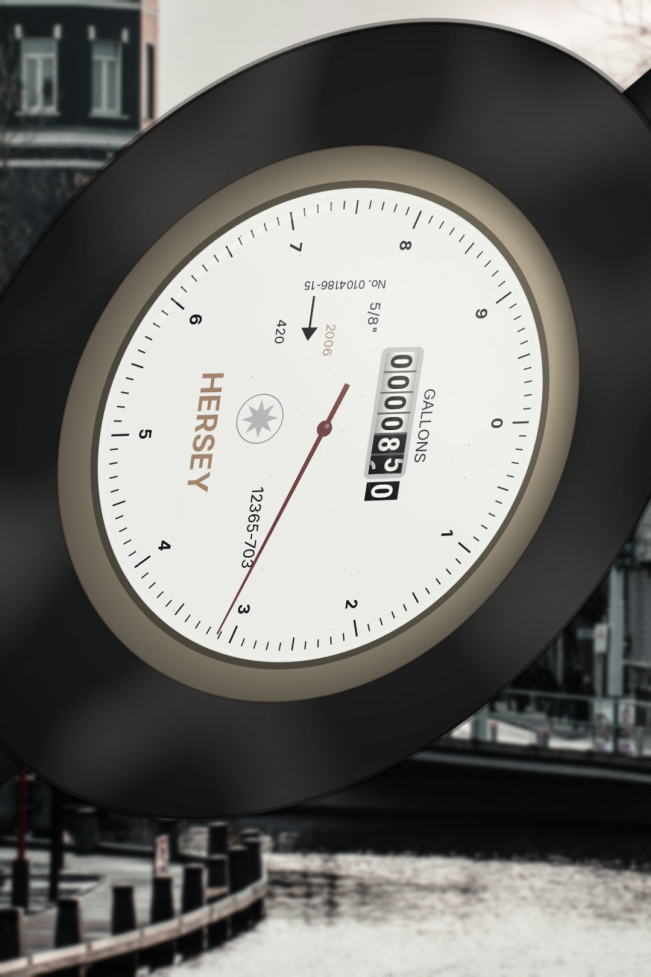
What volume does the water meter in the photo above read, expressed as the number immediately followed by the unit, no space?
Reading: 853.1gal
